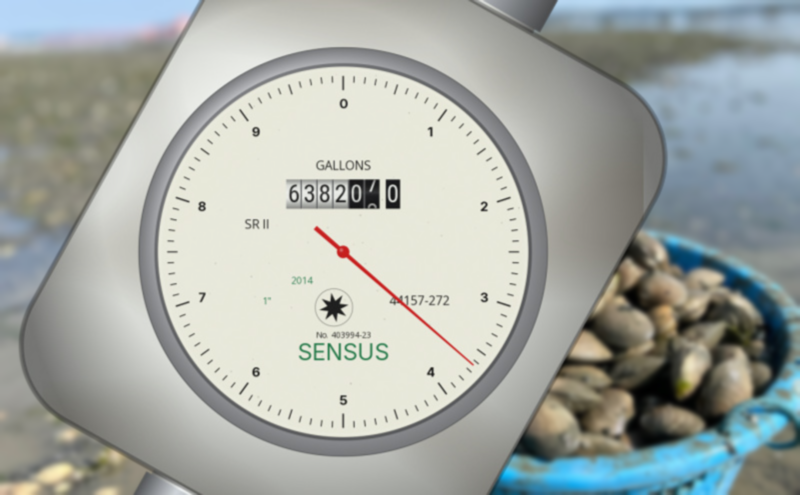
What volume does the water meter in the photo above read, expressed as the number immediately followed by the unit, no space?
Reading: 6382073.6gal
